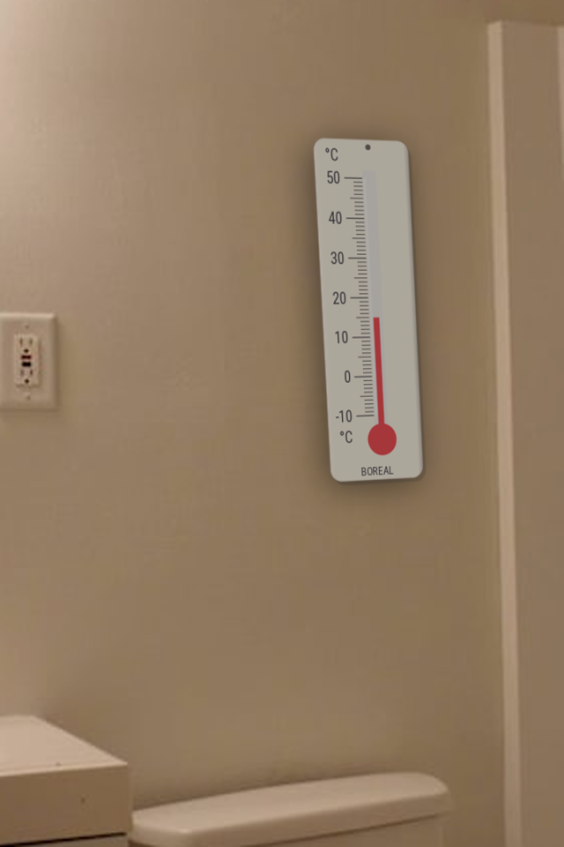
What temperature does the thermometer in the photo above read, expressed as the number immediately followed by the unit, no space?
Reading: 15°C
